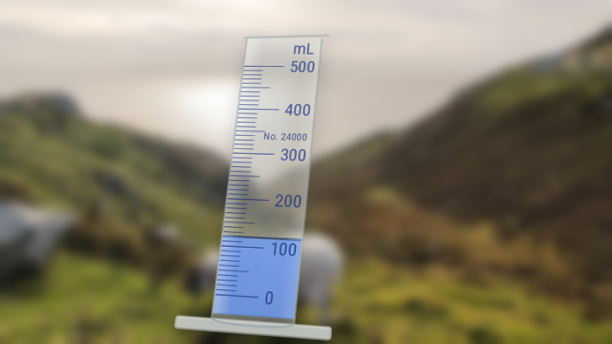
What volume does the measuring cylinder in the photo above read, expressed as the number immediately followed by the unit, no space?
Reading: 120mL
